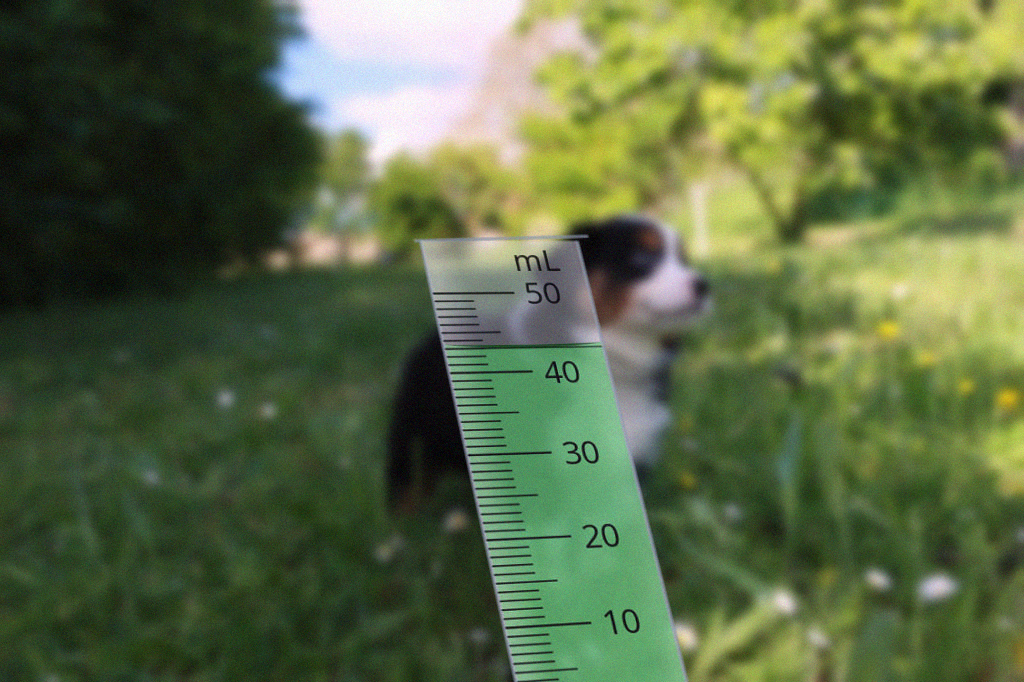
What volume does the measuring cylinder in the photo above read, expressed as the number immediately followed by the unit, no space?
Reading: 43mL
